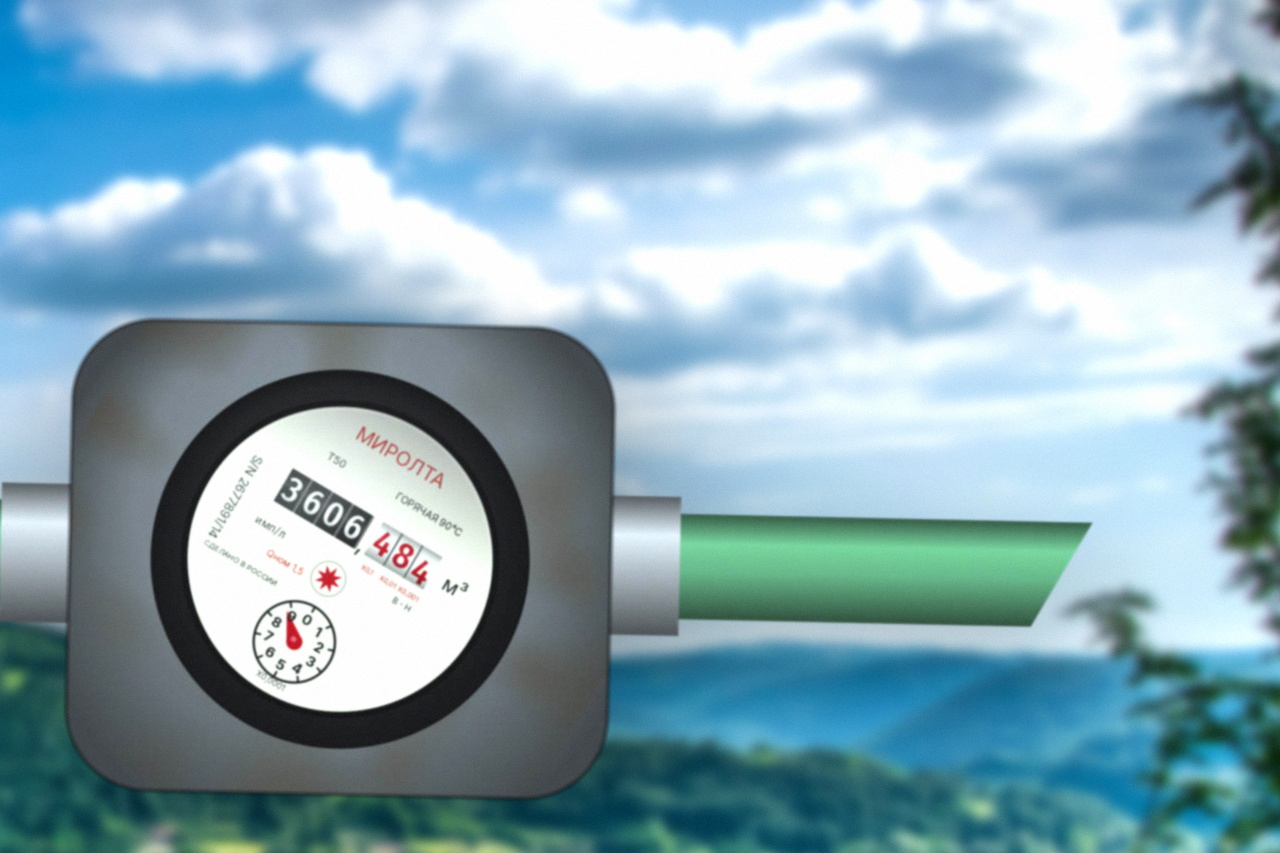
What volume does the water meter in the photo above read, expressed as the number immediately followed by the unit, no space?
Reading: 3606.4838m³
